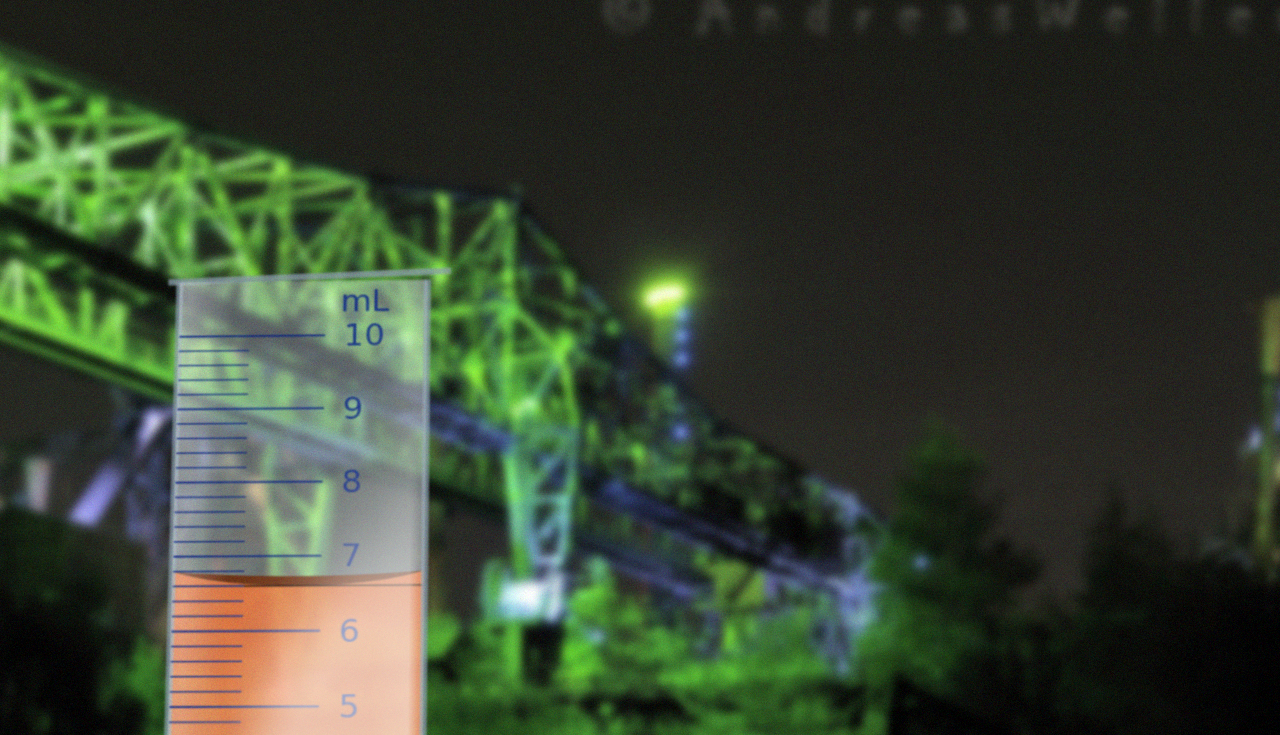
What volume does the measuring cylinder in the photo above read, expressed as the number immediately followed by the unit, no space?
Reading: 6.6mL
